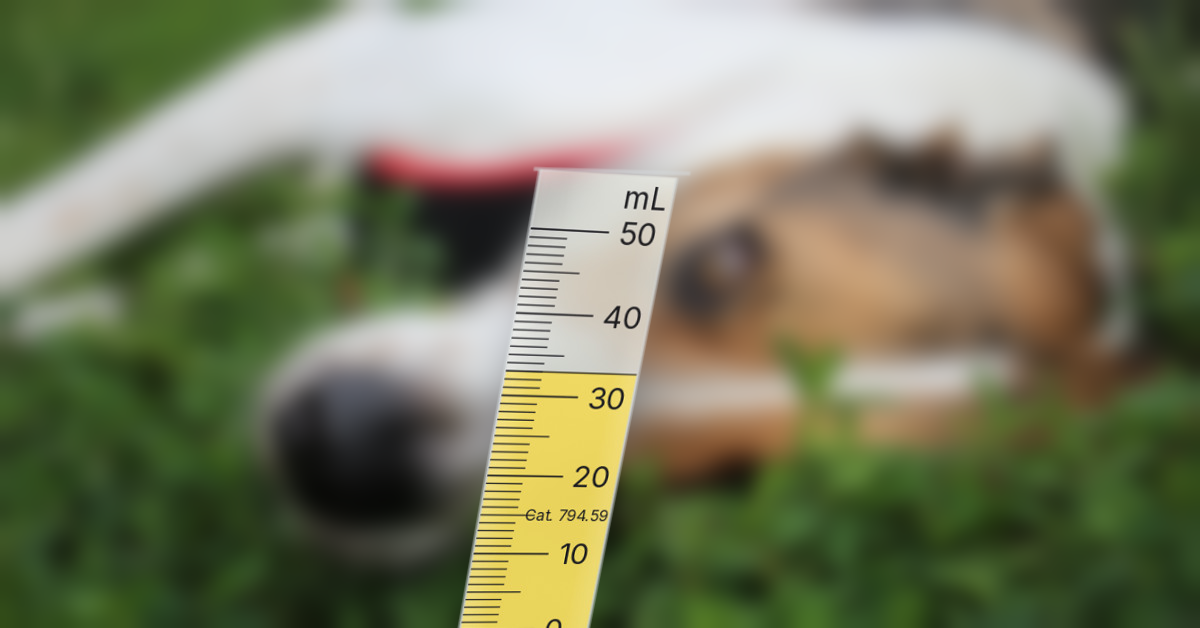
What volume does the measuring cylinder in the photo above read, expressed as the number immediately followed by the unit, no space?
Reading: 33mL
